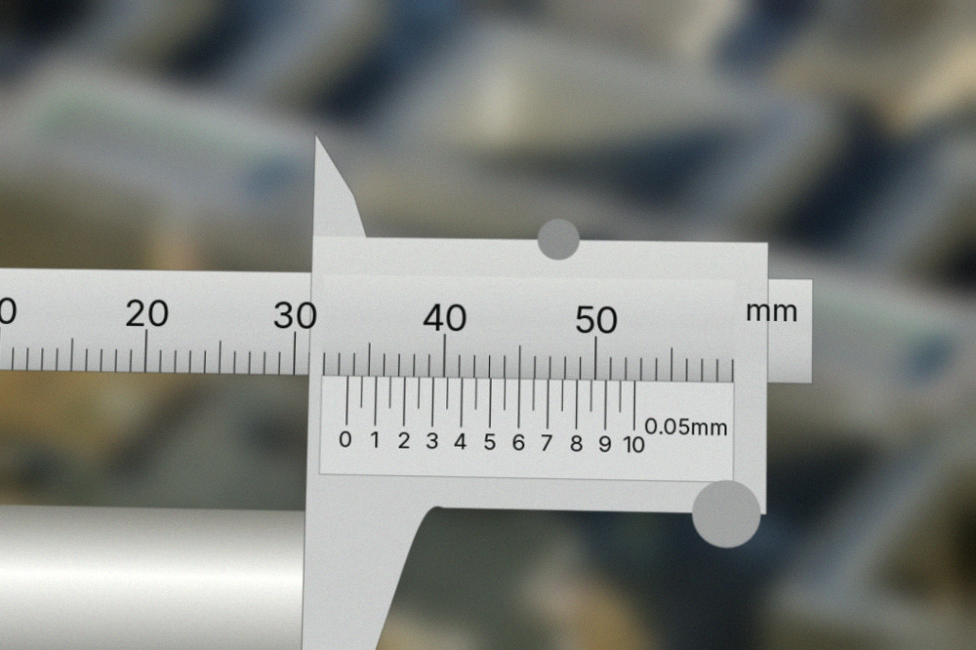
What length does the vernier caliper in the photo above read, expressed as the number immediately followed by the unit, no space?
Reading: 33.6mm
